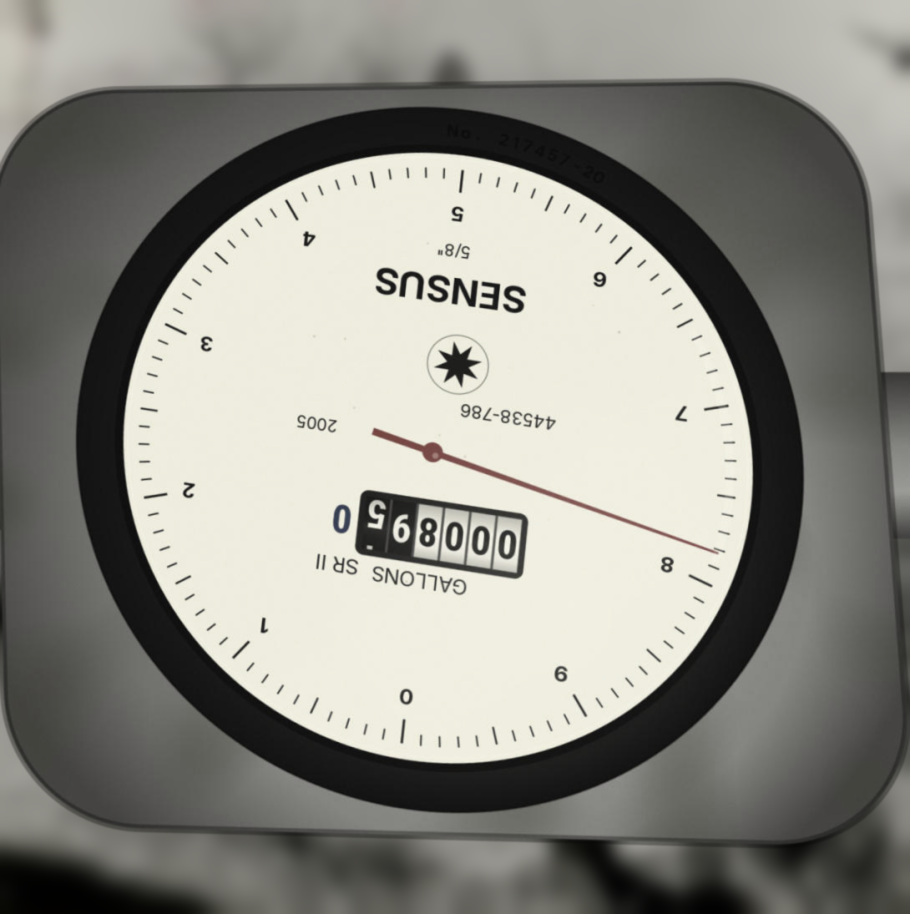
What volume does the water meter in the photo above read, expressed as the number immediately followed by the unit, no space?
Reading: 8947.8gal
